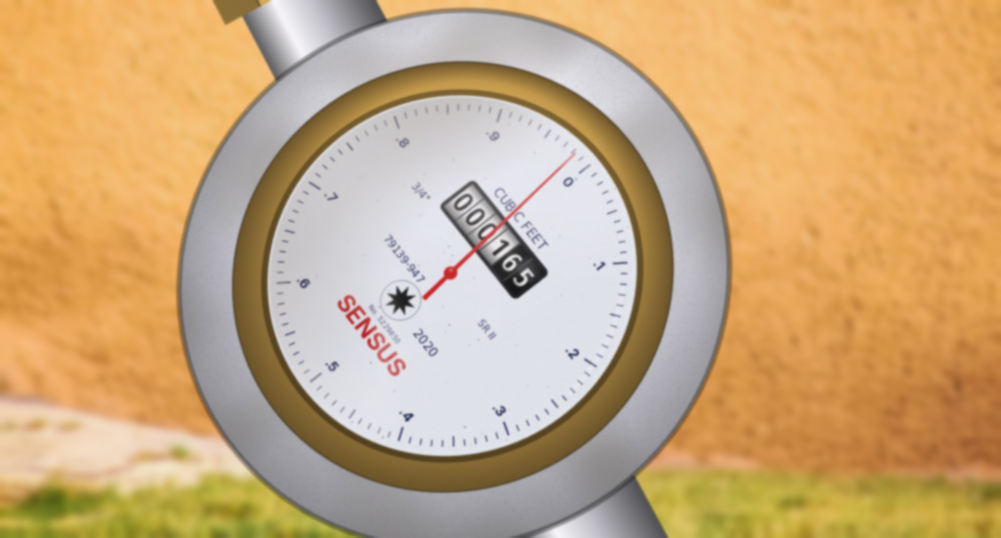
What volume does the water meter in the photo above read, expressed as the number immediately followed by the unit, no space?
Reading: 164.98ft³
